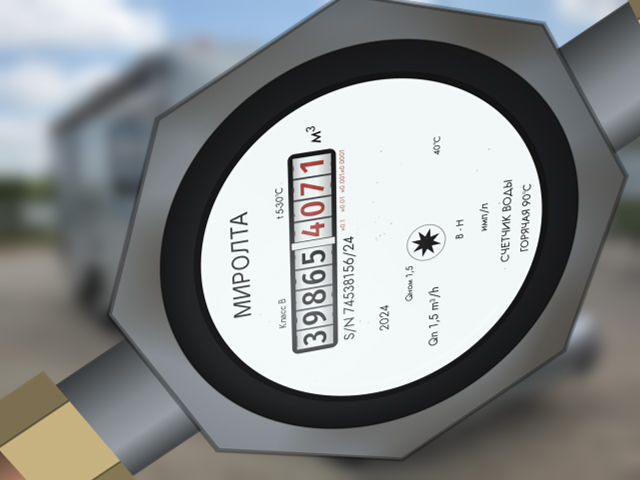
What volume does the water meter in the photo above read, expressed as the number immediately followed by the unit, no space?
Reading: 39865.4071m³
